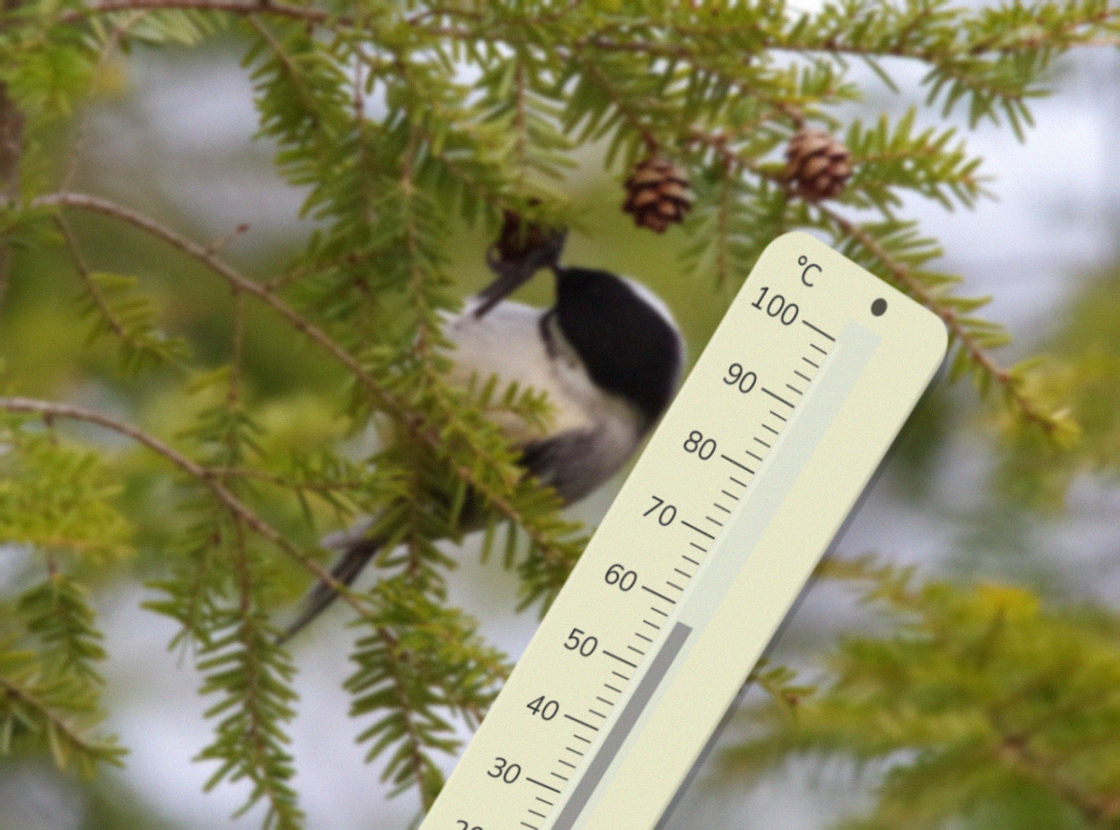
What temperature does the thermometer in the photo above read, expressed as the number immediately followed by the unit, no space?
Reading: 58°C
